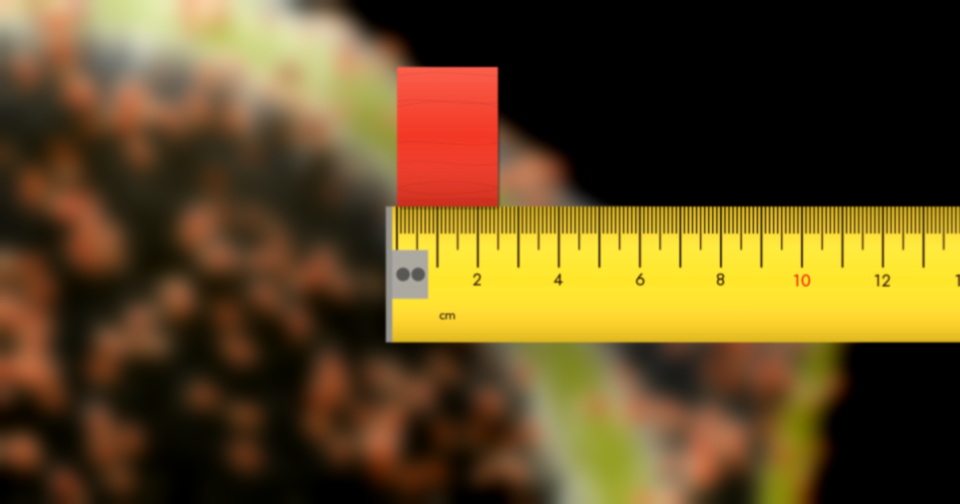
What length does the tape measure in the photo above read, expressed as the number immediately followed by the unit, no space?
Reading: 2.5cm
